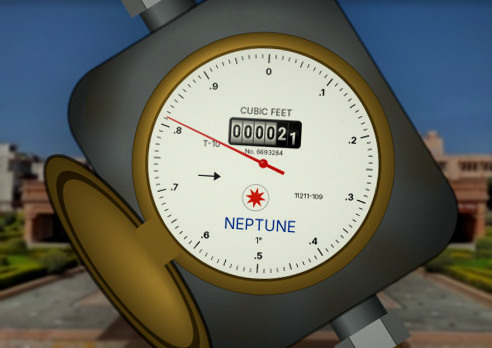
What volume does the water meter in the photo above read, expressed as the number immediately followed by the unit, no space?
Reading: 20.81ft³
